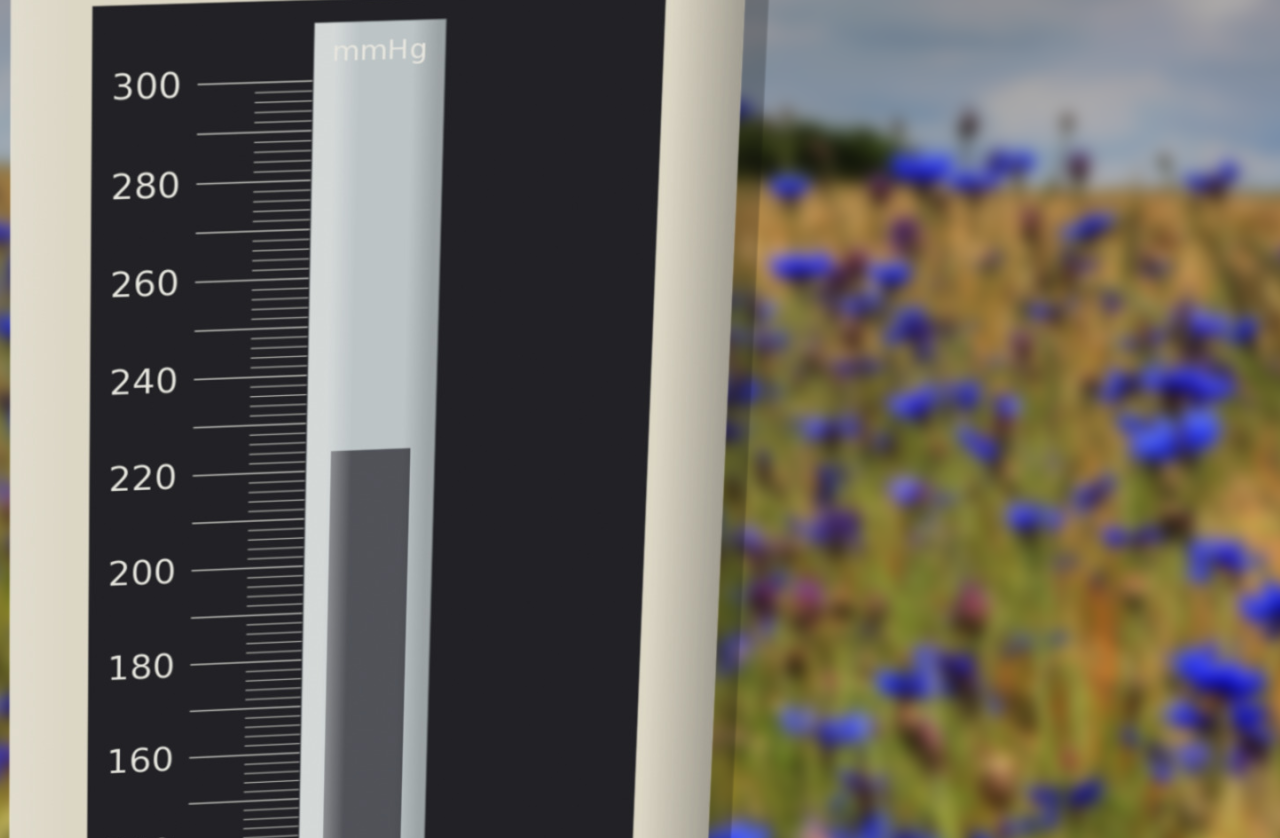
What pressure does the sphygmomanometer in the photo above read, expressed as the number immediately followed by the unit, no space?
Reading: 224mmHg
